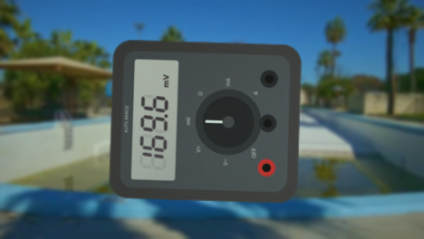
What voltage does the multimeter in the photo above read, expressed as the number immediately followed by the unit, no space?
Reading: 169.6mV
